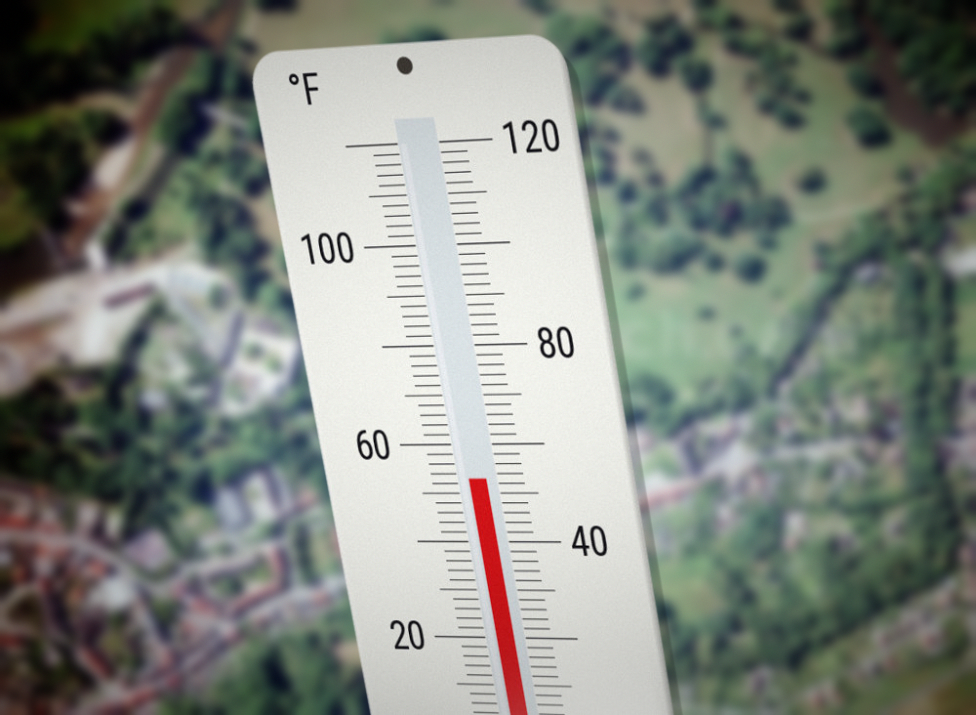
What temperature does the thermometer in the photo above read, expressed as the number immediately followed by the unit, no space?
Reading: 53°F
